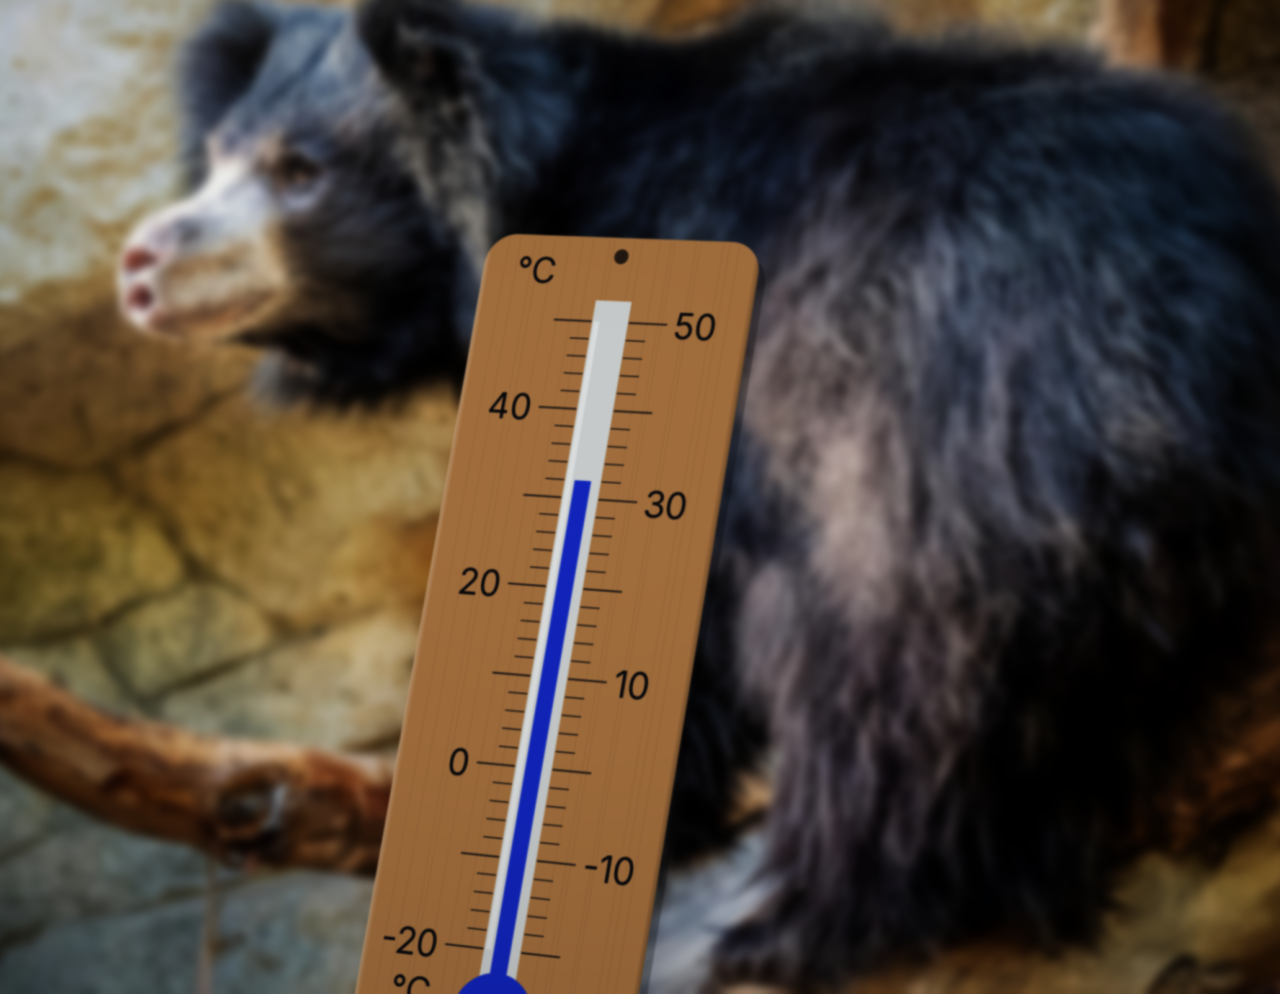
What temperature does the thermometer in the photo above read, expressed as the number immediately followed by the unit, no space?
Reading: 32°C
